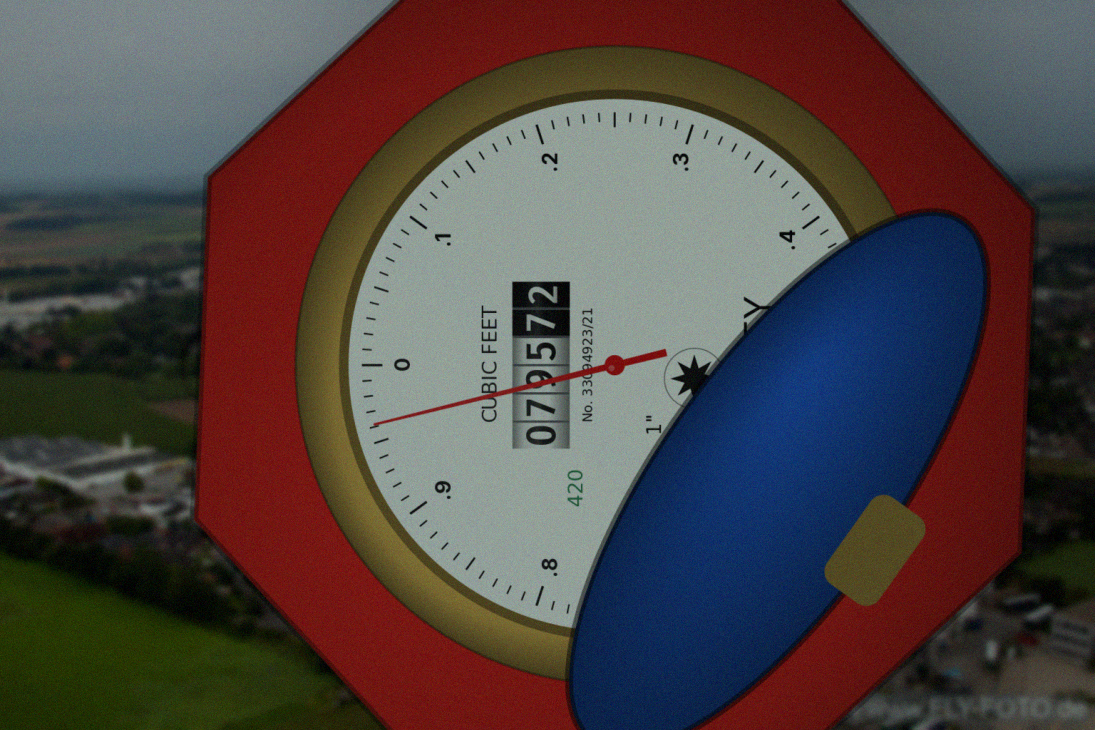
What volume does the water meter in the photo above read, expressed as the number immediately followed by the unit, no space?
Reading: 79571.96ft³
